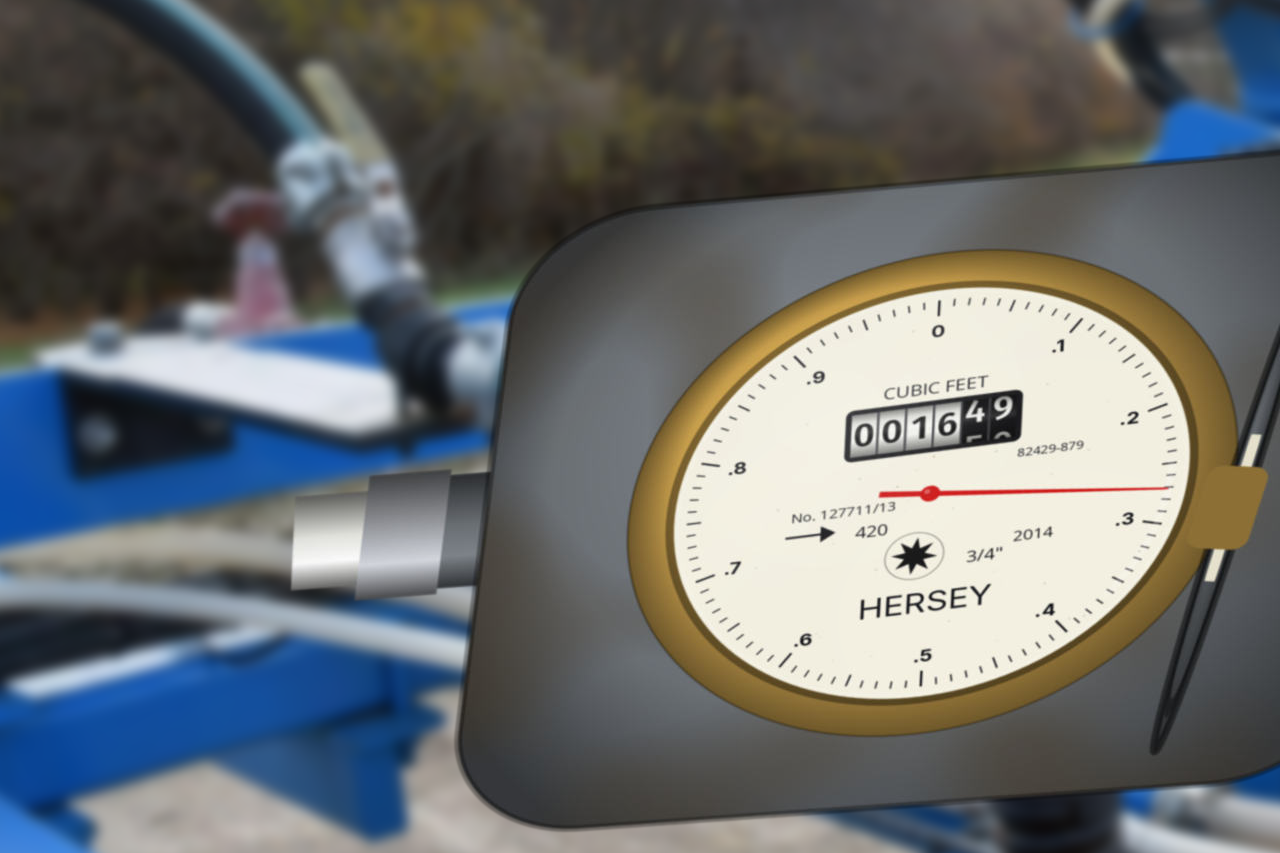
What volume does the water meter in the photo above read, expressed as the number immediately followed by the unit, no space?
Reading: 1649.27ft³
